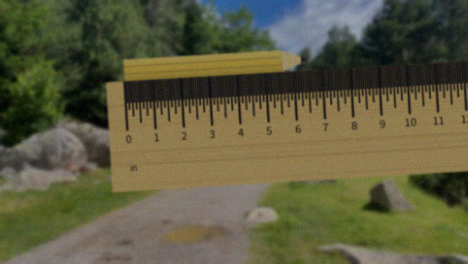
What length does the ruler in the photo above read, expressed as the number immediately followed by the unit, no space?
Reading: 6.5in
